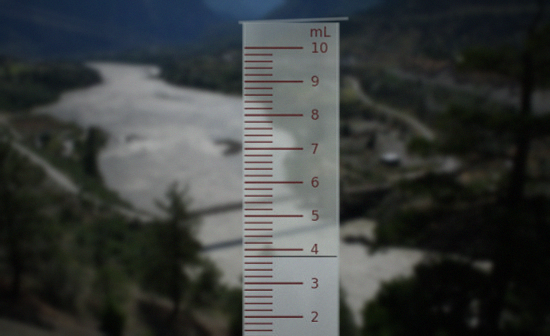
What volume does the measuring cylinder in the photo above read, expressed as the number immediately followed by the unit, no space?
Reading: 3.8mL
